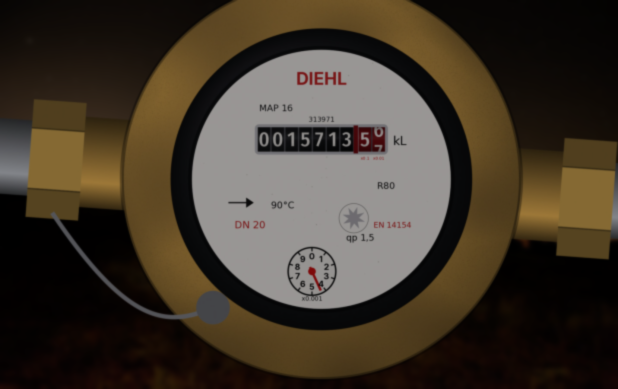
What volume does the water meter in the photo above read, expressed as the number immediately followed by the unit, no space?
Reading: 15713.564kL
